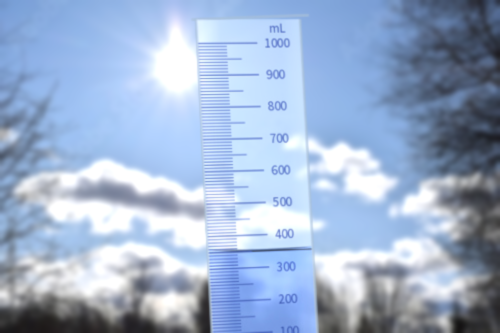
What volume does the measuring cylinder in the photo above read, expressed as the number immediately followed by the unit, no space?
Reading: 350mL
